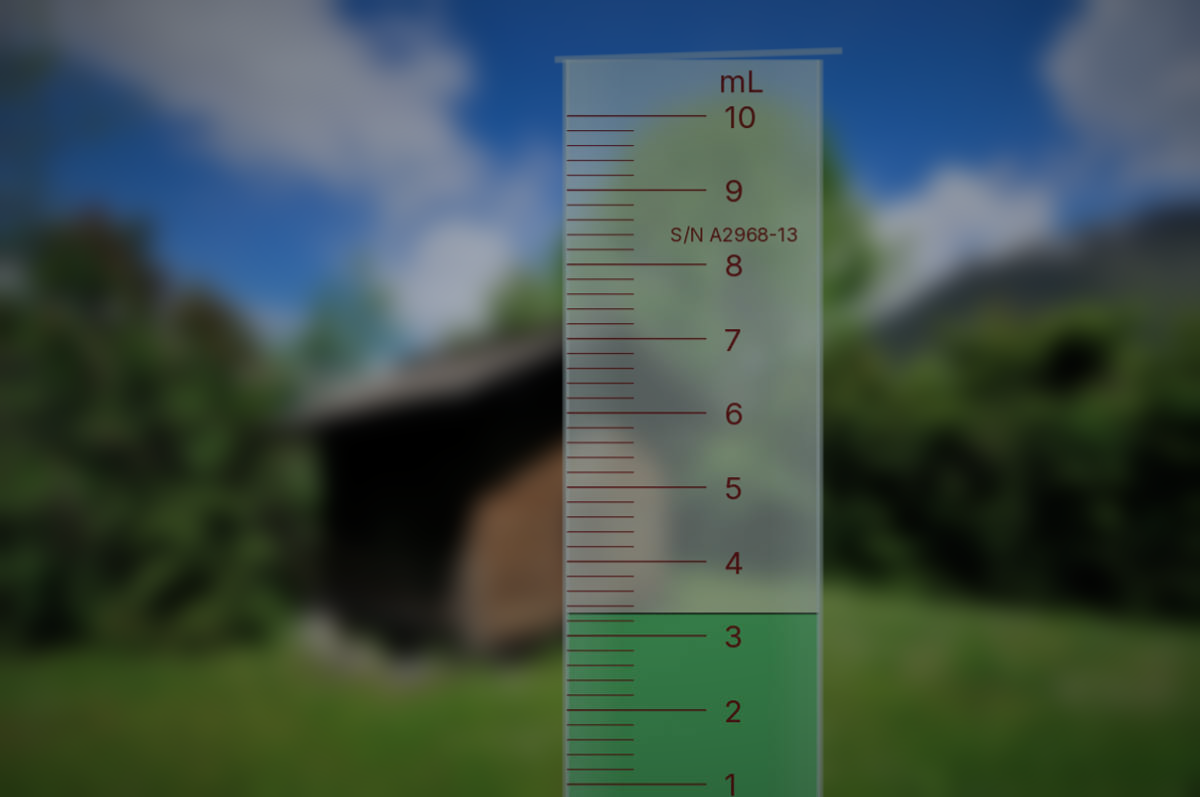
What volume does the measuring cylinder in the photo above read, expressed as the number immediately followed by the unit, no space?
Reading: 3.3mL
